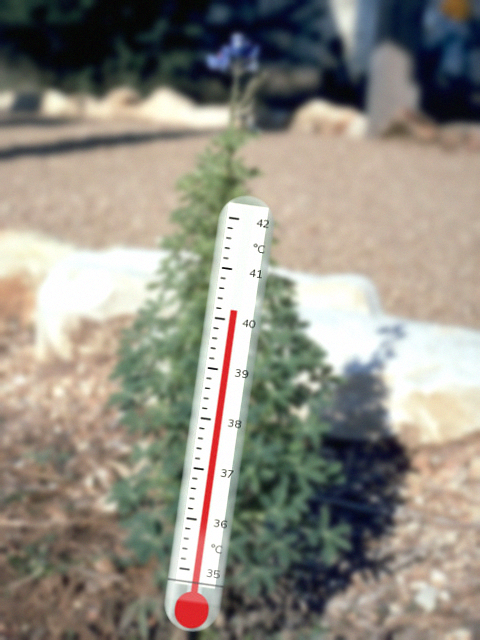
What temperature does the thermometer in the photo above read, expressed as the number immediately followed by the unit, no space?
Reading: 40.2°C
